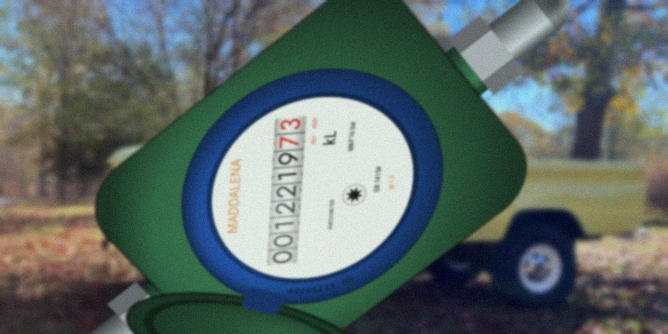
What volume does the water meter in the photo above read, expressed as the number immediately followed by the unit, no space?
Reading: 12219.73kL
